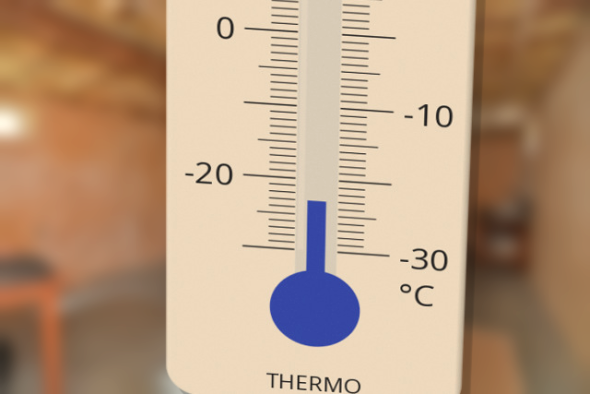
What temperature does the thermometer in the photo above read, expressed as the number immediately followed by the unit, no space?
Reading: -23°C
